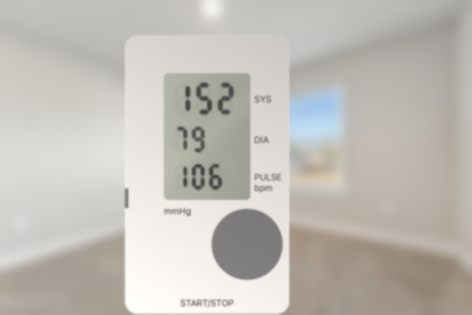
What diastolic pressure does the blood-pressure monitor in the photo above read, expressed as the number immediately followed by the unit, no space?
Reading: 79mmHg
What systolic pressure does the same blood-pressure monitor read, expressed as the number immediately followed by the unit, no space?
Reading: 152mmHg
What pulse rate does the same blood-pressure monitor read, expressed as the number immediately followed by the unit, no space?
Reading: 106bpm
